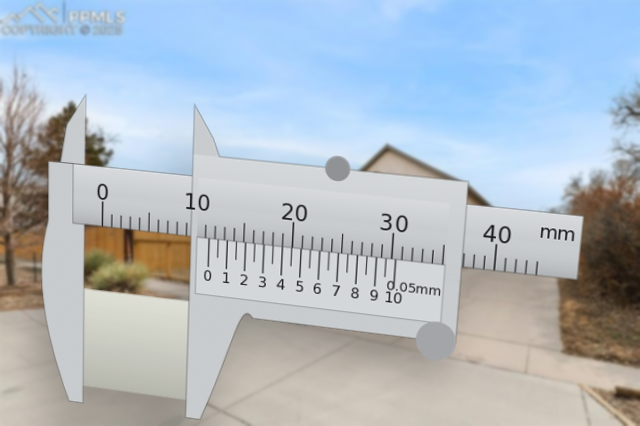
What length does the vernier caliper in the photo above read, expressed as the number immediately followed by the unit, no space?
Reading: 11.4mm
